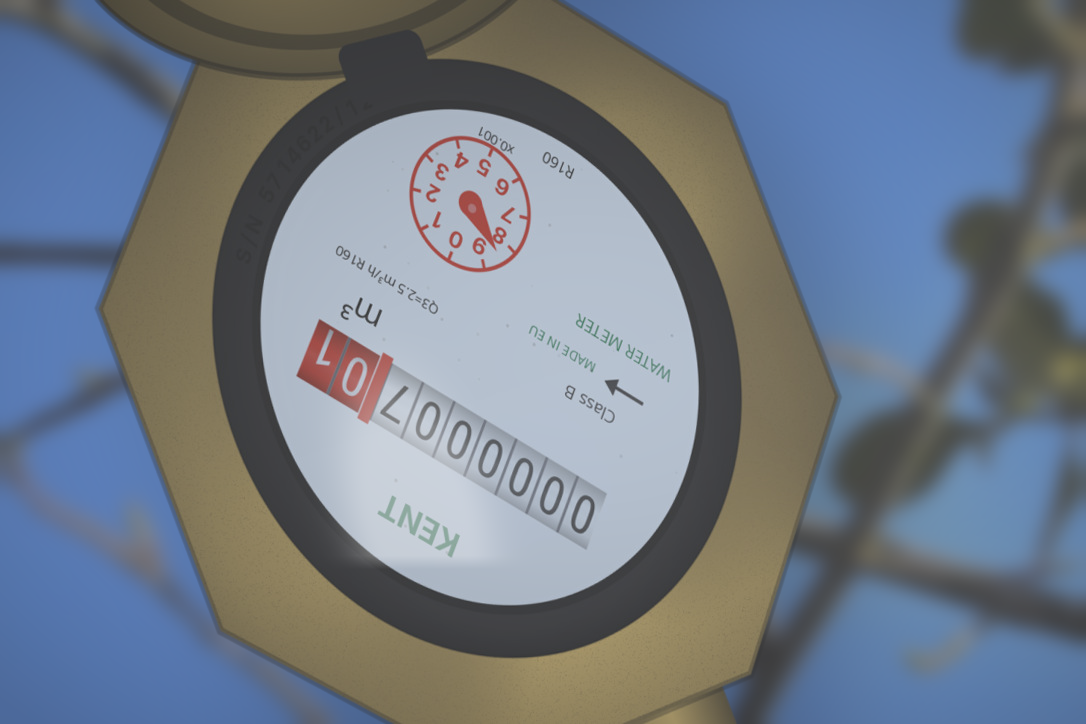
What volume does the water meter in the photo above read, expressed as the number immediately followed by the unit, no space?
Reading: 7.008m³
